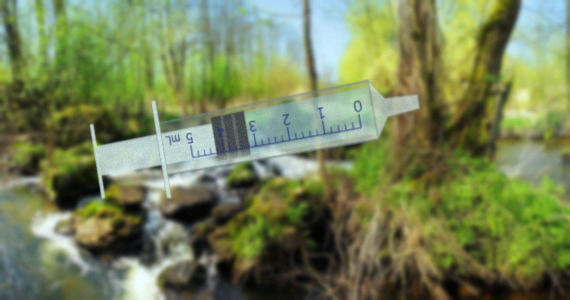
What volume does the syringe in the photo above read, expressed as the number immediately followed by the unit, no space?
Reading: 3.2mL
